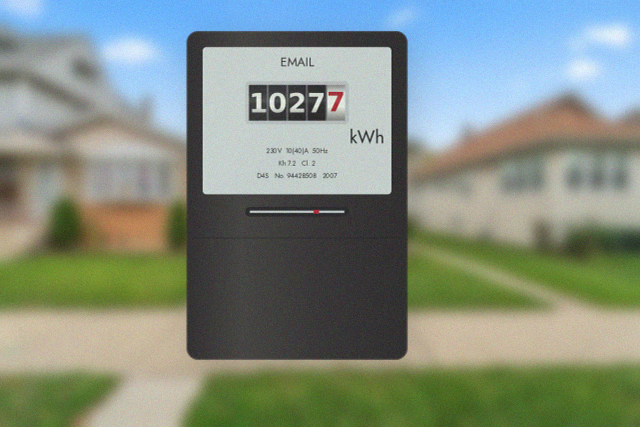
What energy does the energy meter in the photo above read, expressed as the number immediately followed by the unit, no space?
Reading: 1027.7kWh
